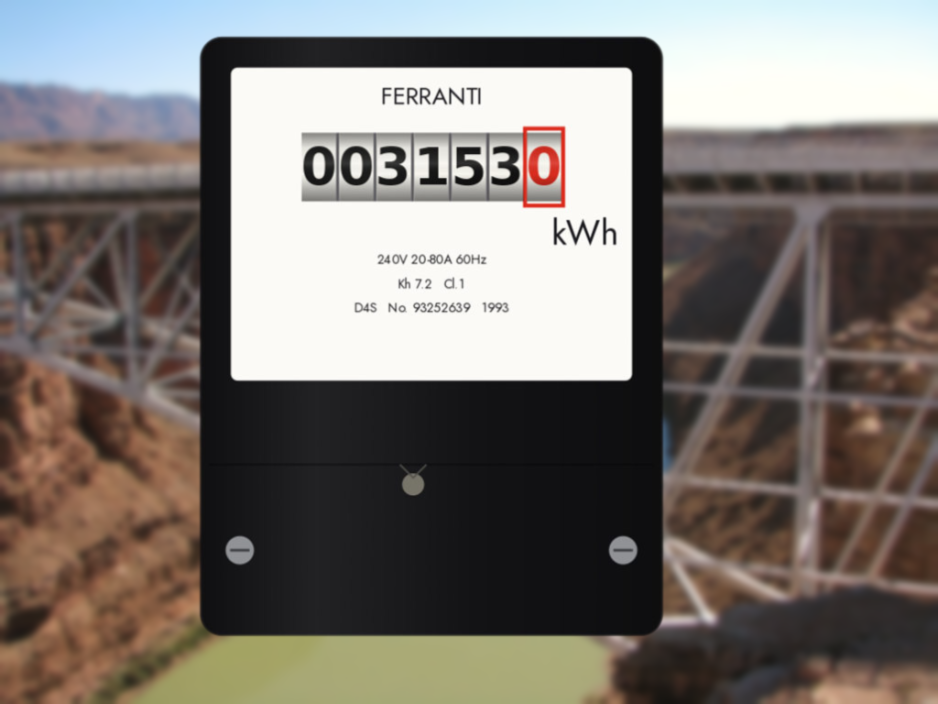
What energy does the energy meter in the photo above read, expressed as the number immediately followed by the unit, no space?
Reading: 3153.0kWh
